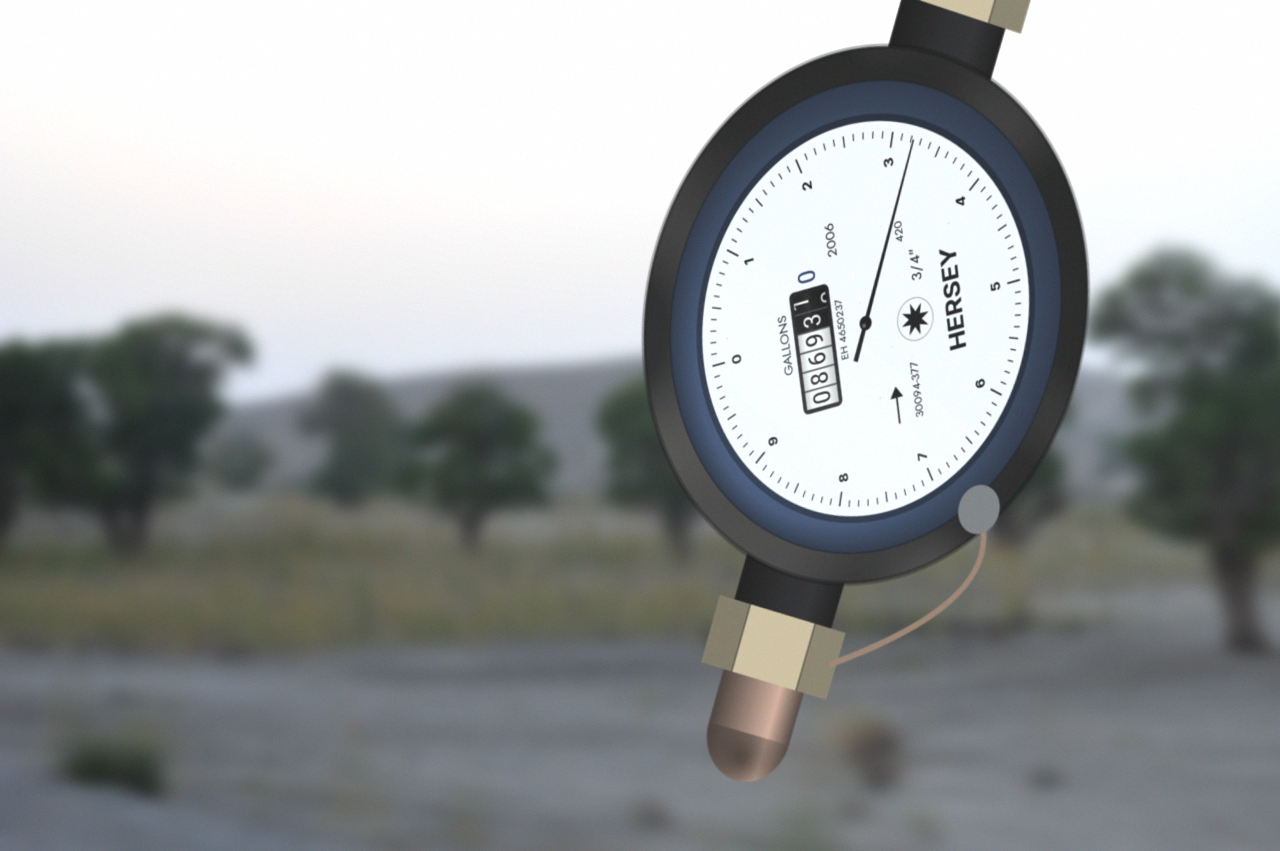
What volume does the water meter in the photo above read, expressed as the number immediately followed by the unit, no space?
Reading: 869313.2gal
